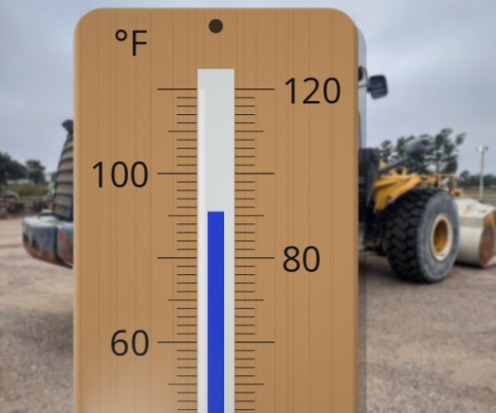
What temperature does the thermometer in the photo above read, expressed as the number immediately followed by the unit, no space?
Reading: 91°F
